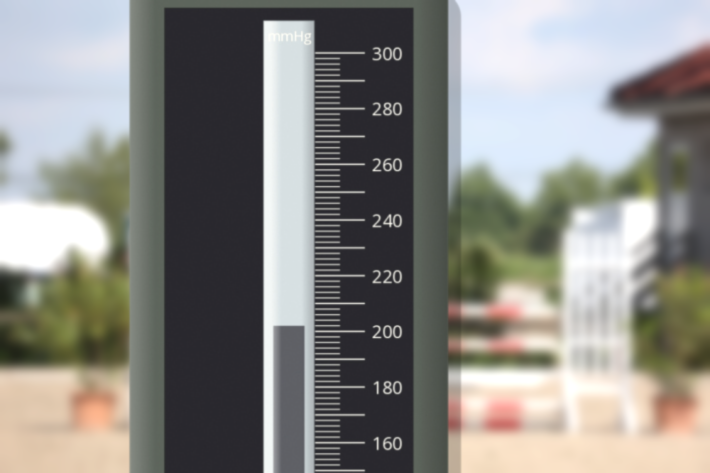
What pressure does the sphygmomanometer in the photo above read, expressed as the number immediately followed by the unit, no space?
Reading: 202mmHg
